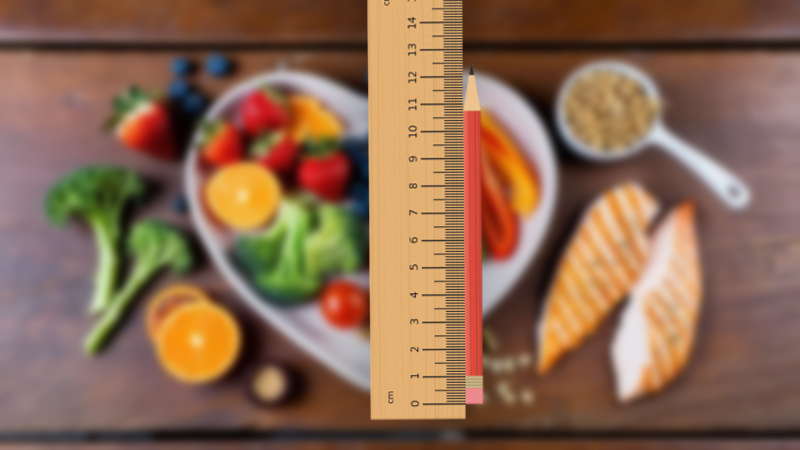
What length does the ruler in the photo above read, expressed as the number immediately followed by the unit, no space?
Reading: 12.5cm
